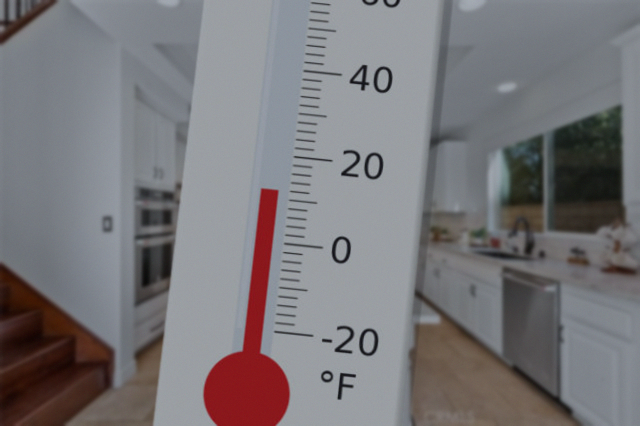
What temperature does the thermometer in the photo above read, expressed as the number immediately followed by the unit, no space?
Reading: 12°F
